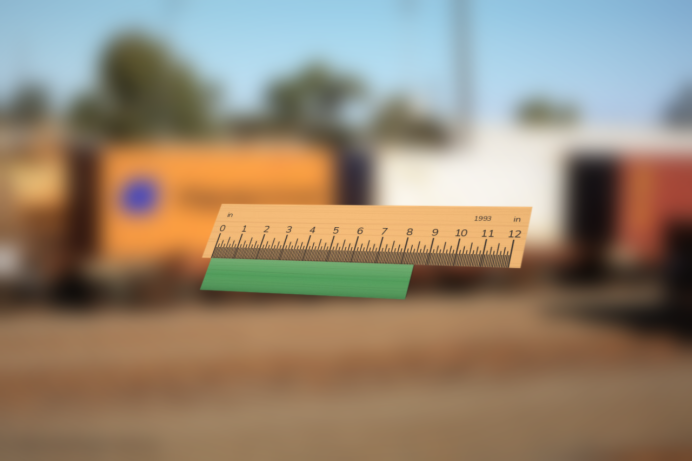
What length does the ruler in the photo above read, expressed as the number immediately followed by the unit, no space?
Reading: 8.5in
